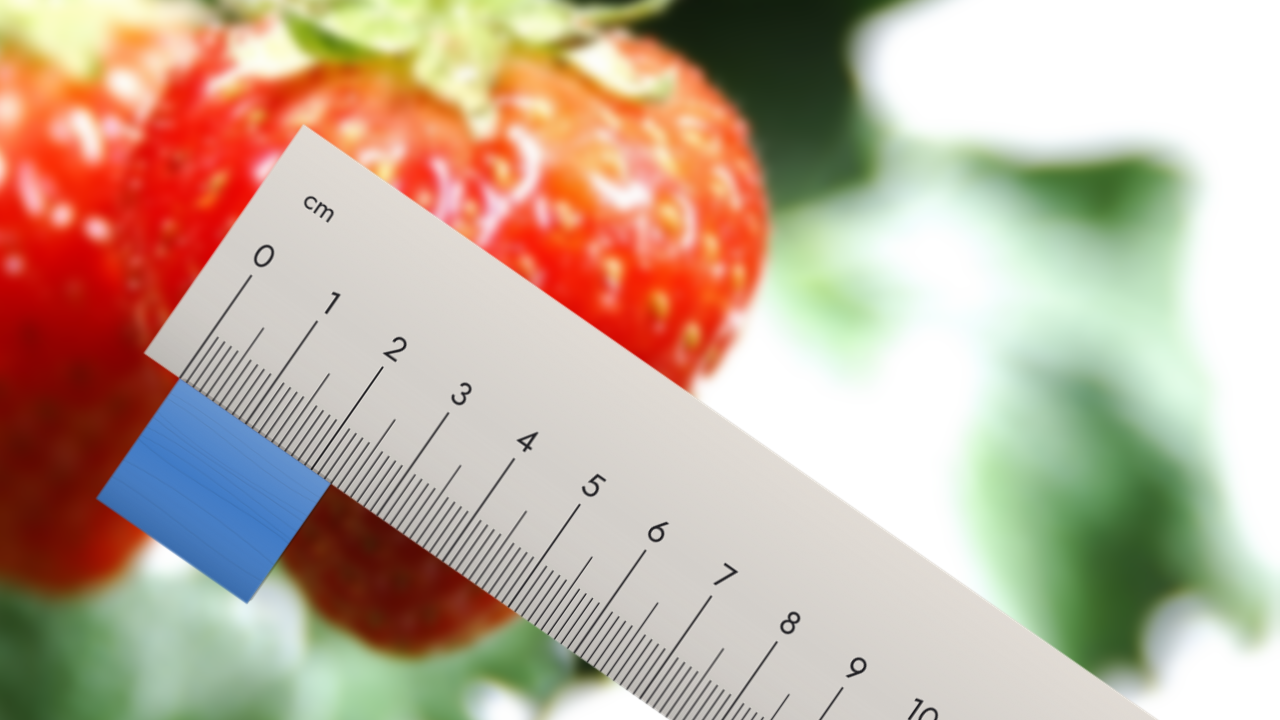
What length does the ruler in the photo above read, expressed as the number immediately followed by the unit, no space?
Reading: 2.3cm
